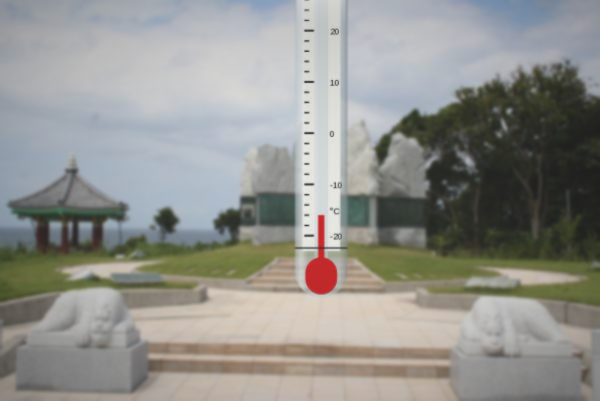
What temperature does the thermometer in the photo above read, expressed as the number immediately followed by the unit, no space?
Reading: -16°C
